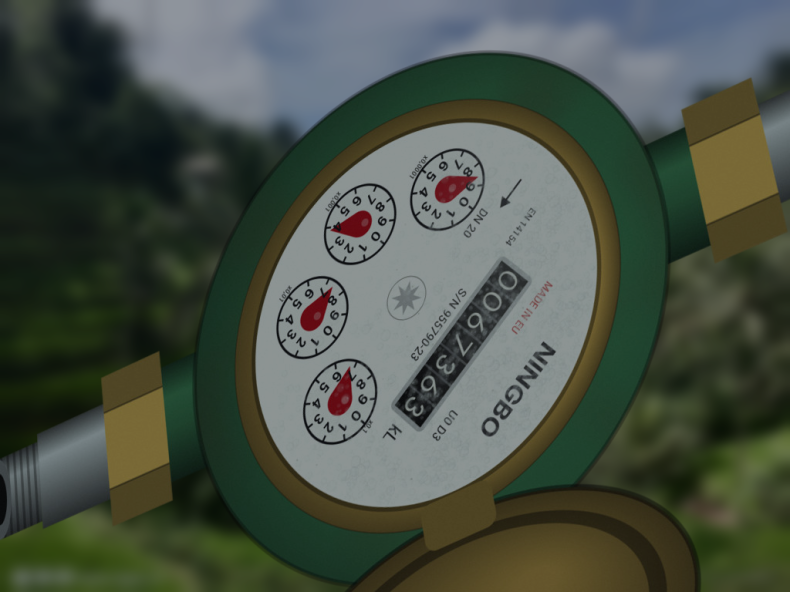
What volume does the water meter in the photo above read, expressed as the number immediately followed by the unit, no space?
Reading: 67363.6738kL
